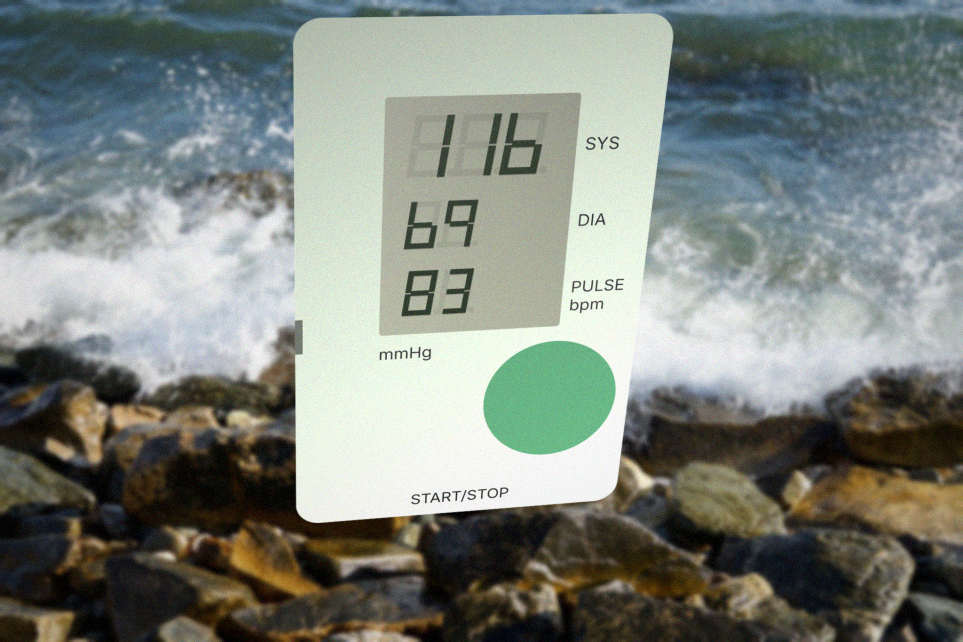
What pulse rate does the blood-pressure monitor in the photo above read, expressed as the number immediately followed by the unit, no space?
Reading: 83bpm
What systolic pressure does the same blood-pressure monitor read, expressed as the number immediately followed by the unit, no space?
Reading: 116mmHg
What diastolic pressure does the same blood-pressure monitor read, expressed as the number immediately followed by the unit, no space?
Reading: 69mmHg
